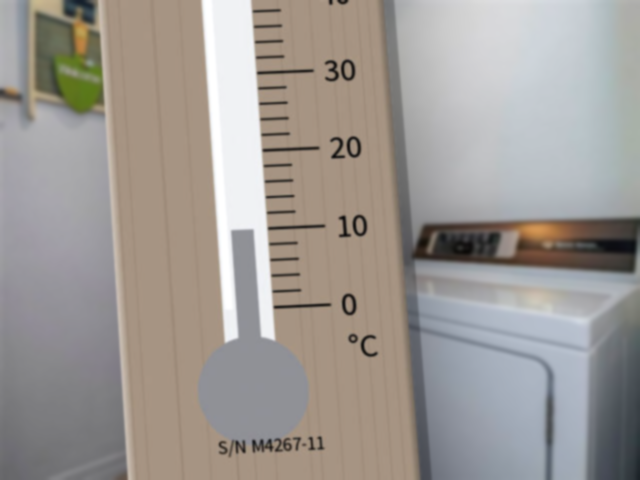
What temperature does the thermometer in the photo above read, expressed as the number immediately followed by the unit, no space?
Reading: 10°C
